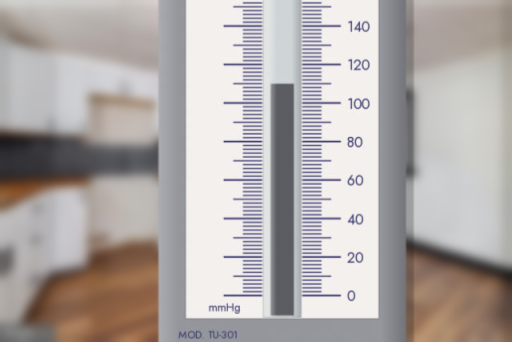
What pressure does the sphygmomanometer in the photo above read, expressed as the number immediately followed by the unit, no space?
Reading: 110mmHg
